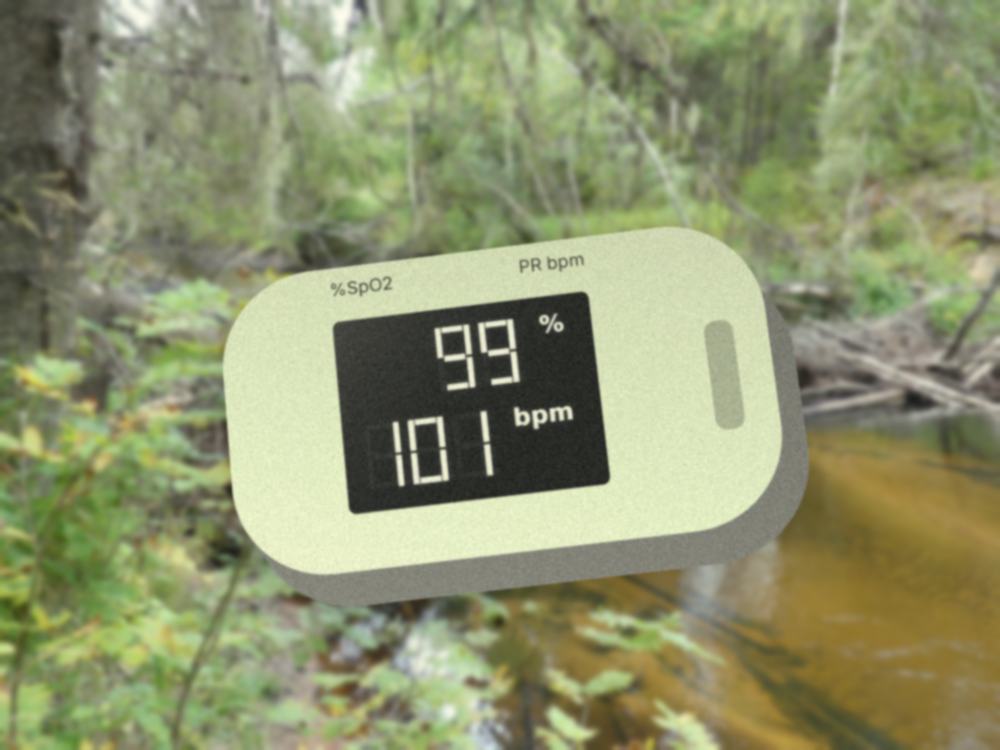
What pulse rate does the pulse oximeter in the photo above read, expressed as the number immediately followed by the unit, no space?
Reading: 101bpm
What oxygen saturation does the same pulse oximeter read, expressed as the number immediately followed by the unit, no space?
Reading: 99%
